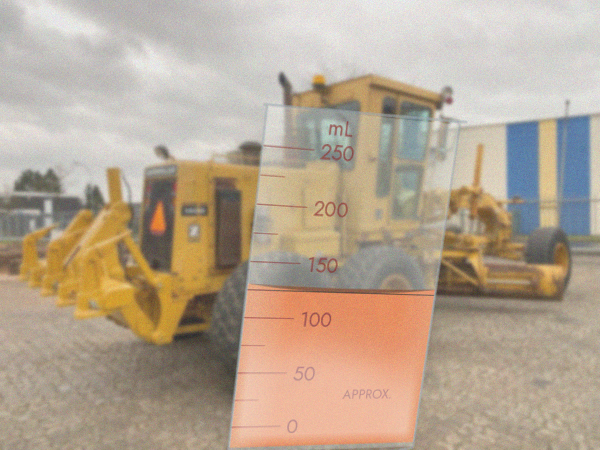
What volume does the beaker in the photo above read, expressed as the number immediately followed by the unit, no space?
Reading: 125mL
